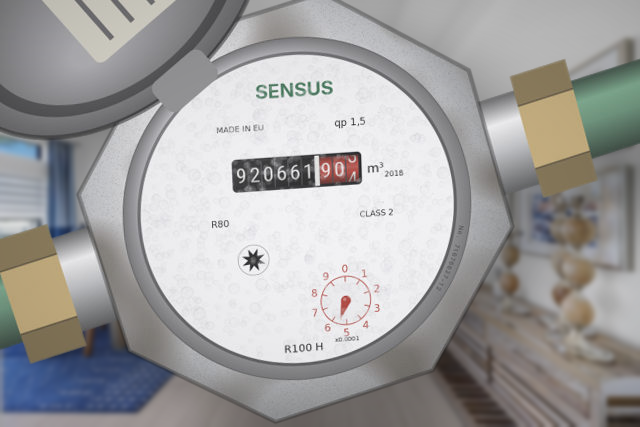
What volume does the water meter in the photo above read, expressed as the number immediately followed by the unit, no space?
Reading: 920661.9035m³
